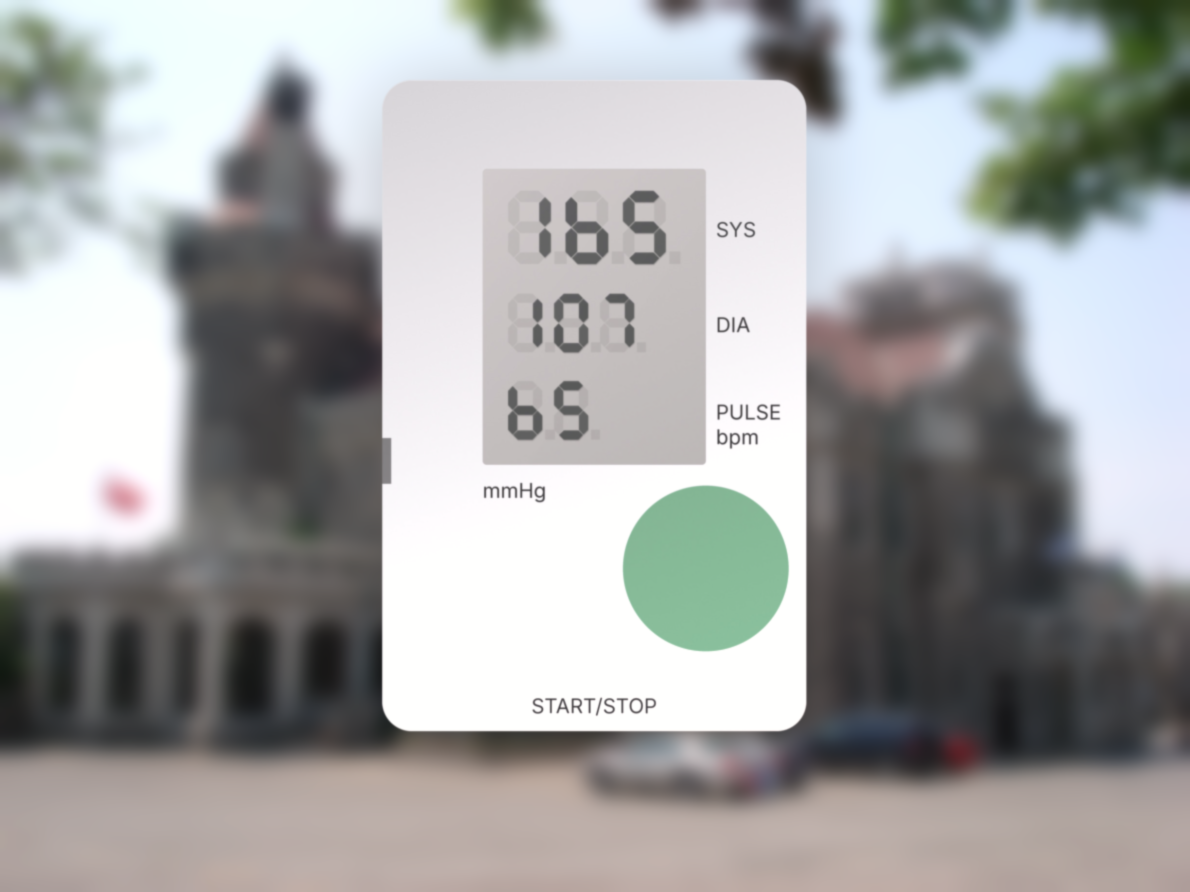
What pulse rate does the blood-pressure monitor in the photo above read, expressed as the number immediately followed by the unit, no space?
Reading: 65bpm
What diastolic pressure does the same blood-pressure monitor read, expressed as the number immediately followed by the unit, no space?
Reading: 107mmHg
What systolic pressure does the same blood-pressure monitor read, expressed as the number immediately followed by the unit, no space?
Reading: 165mmHg
